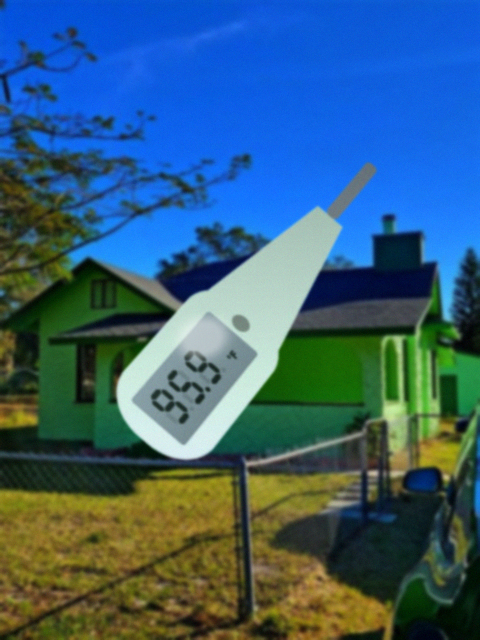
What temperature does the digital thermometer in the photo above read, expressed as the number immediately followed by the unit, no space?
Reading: 95.9°F
